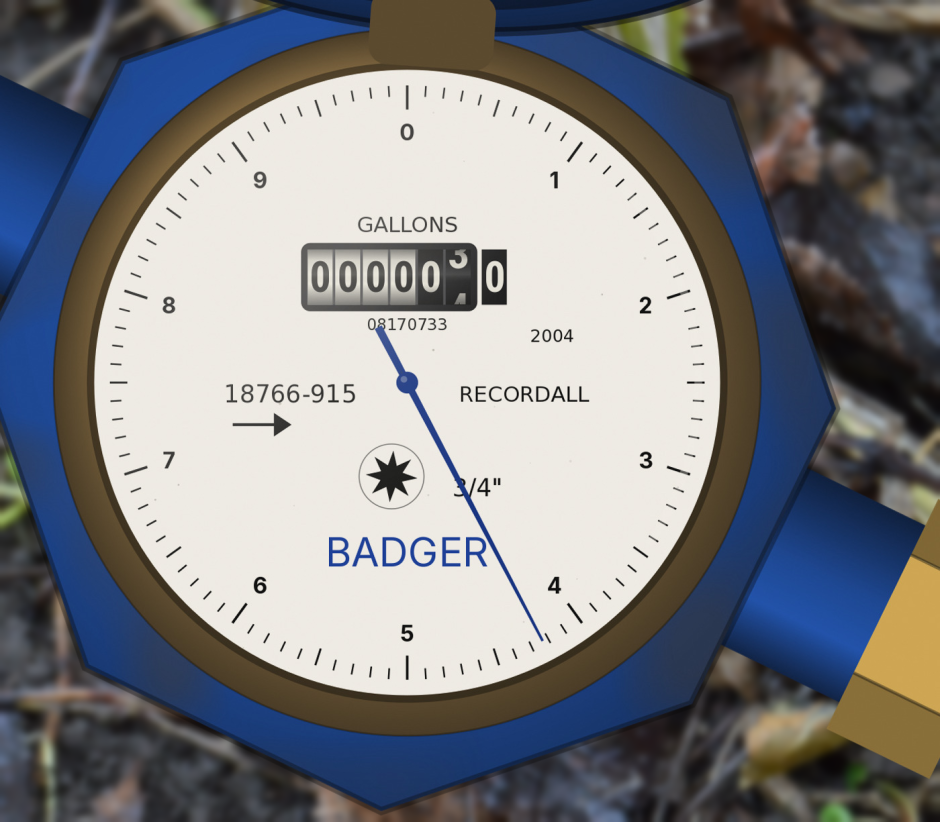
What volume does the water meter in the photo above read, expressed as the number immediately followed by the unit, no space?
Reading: 34.2gal
